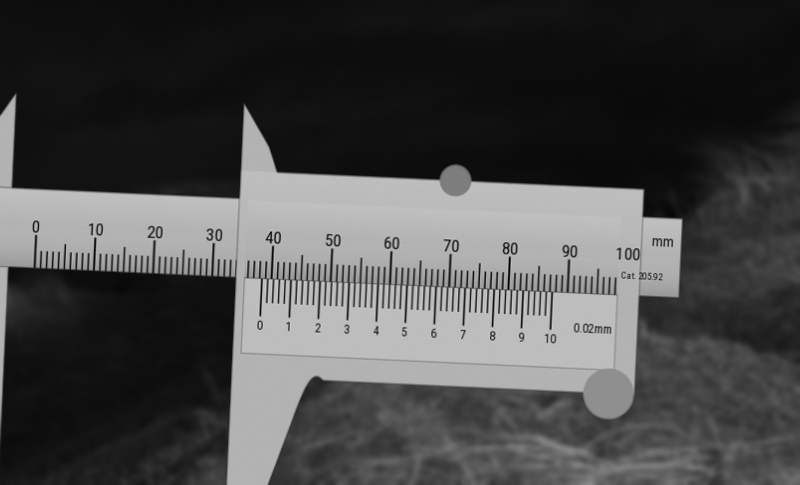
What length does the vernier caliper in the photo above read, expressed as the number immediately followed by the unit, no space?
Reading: 38.4mm
